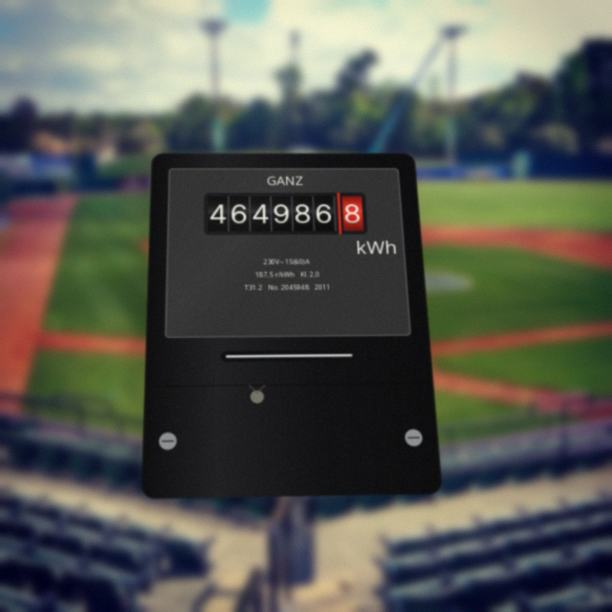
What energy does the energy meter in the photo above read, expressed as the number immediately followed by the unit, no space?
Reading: 464986.8kWh
